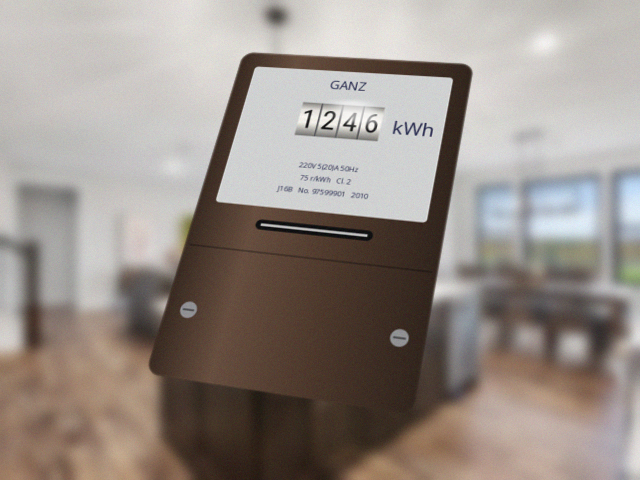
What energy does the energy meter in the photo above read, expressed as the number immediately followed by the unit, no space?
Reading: 1246kWh
